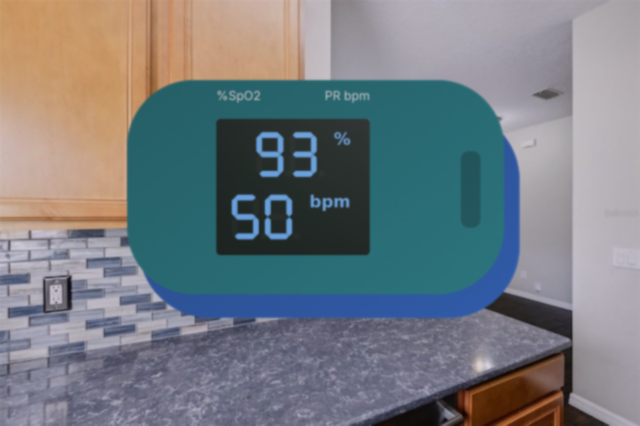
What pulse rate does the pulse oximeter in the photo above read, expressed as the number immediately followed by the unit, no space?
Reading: 50bpm
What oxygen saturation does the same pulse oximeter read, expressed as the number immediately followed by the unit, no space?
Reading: 93%
